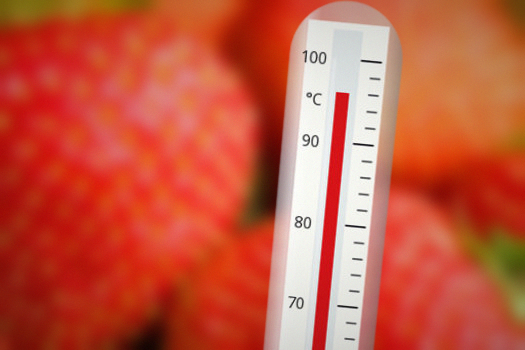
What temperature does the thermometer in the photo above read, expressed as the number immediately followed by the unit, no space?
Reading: 96°C
